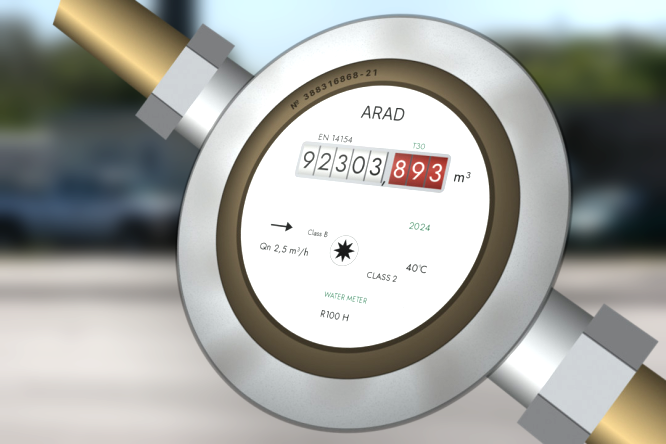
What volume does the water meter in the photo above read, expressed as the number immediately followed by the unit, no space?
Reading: 92303.893m³
